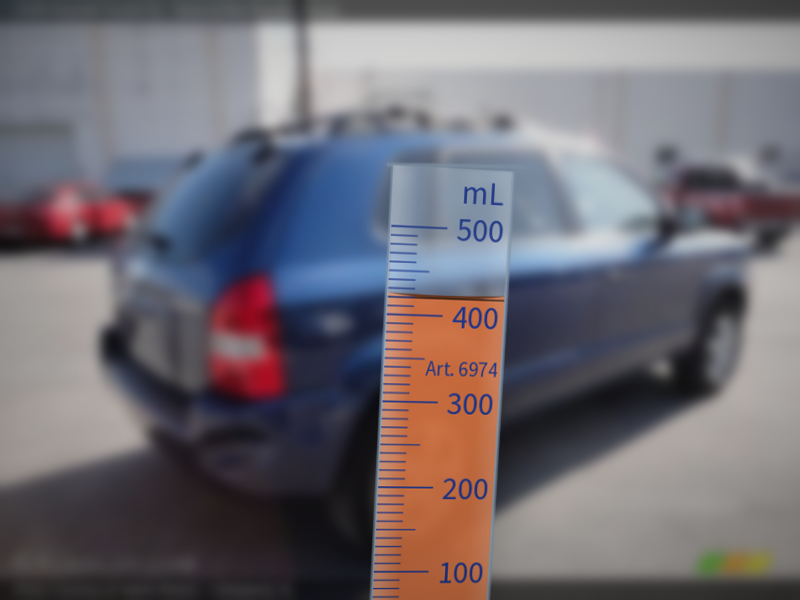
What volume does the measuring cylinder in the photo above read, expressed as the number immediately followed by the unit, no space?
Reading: 420mL
